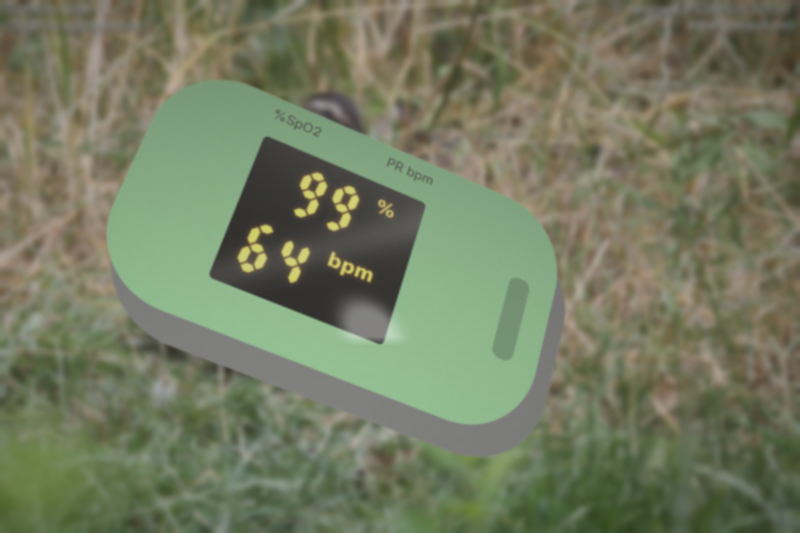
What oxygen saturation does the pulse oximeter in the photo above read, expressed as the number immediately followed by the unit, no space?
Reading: 99%
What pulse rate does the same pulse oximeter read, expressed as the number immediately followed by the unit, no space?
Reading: 64bpm
